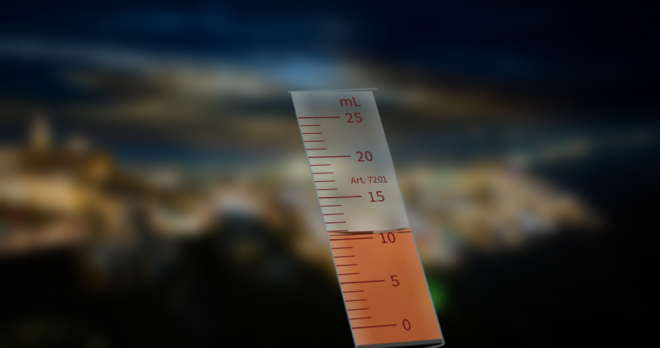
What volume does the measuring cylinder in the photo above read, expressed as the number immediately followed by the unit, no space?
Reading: 10.5mL
